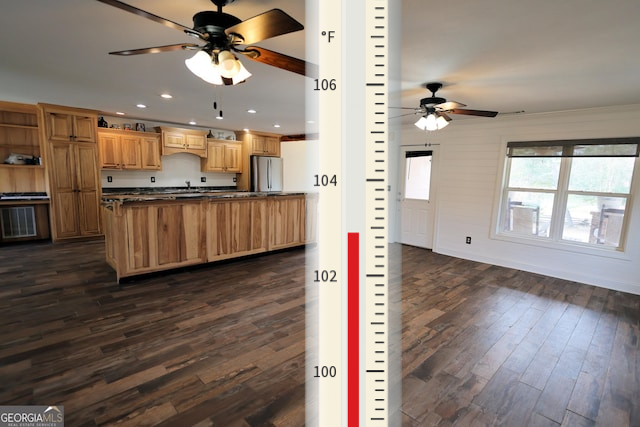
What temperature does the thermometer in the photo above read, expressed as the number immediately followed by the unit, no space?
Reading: 102.9°F
